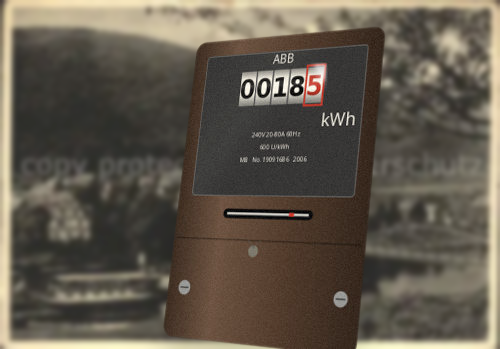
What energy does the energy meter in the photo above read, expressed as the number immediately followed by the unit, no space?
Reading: 18.5kWh
